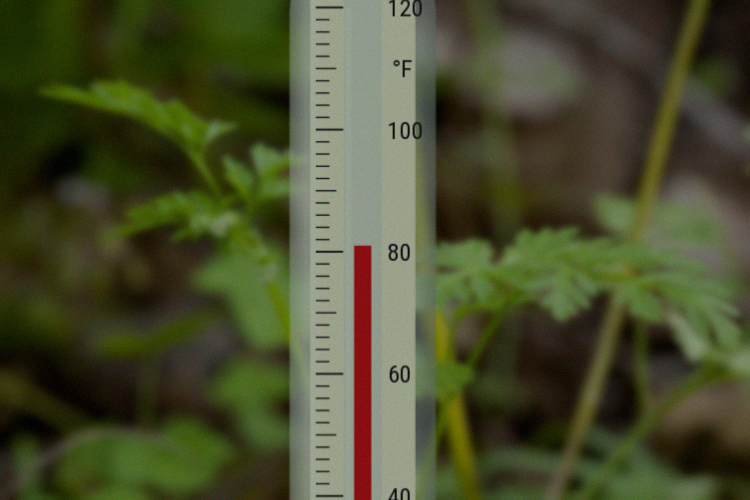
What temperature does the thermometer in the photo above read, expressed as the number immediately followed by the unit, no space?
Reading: 81°F
